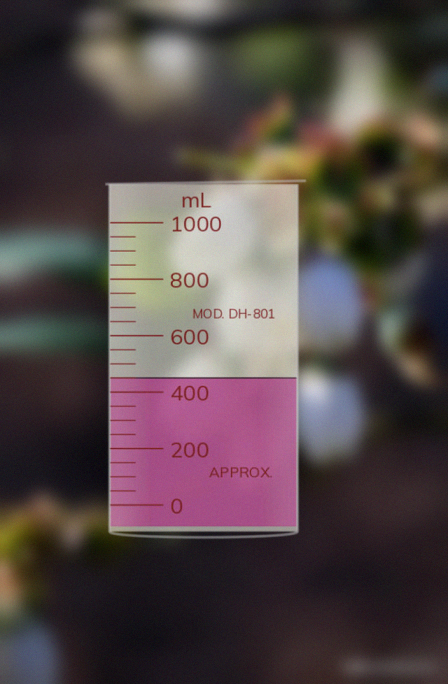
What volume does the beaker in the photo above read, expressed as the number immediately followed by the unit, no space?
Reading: 450mL
